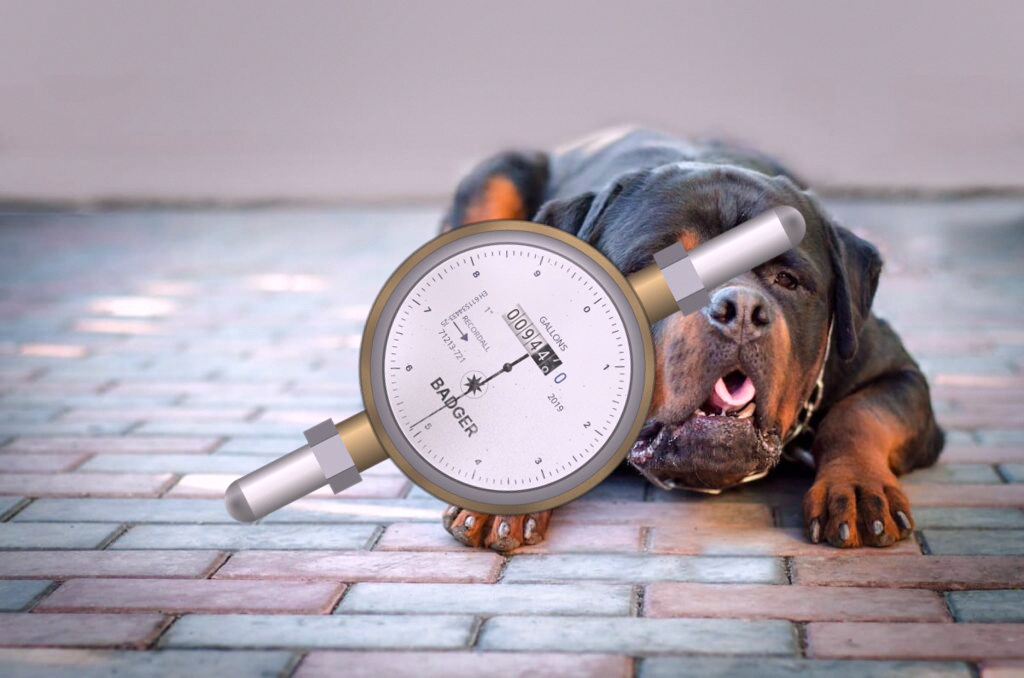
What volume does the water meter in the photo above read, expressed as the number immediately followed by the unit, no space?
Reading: 94475.1gal
